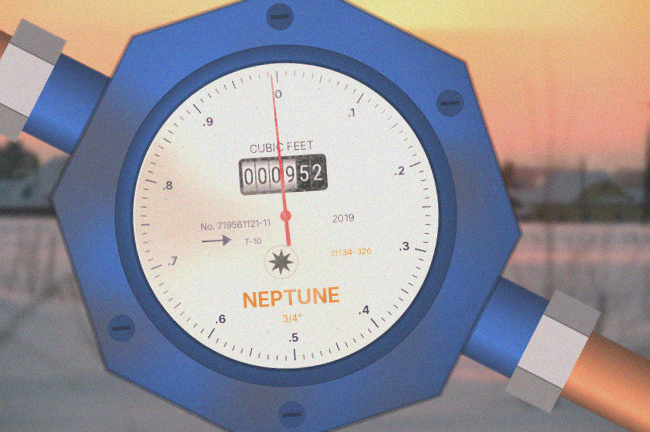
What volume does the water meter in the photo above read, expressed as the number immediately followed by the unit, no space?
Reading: 951.99ft³
